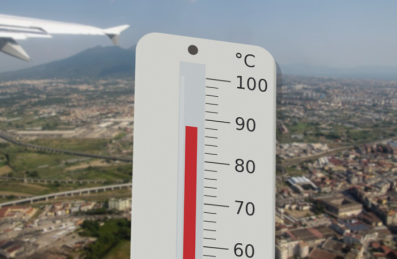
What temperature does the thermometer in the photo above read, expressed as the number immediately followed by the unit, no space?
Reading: 88°C
